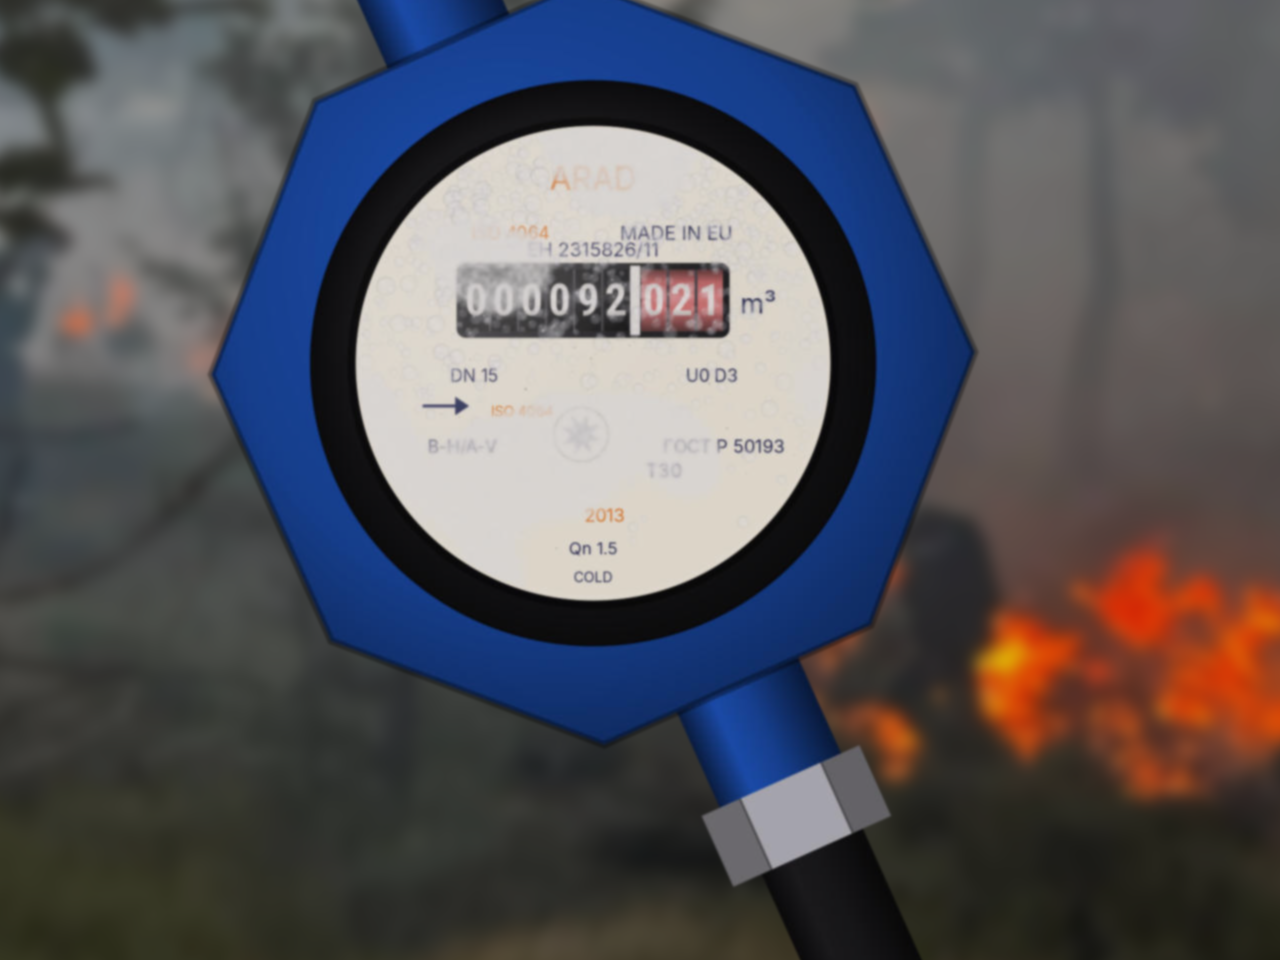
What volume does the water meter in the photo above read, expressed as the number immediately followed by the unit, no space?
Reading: 92.021m³
